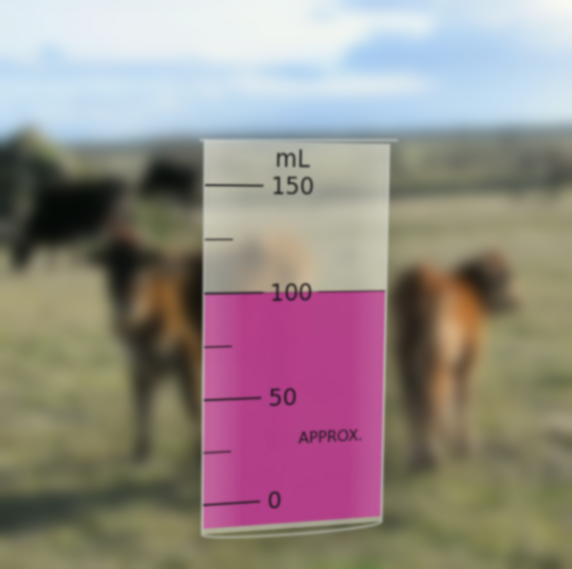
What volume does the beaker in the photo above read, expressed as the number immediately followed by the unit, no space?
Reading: 100mL
